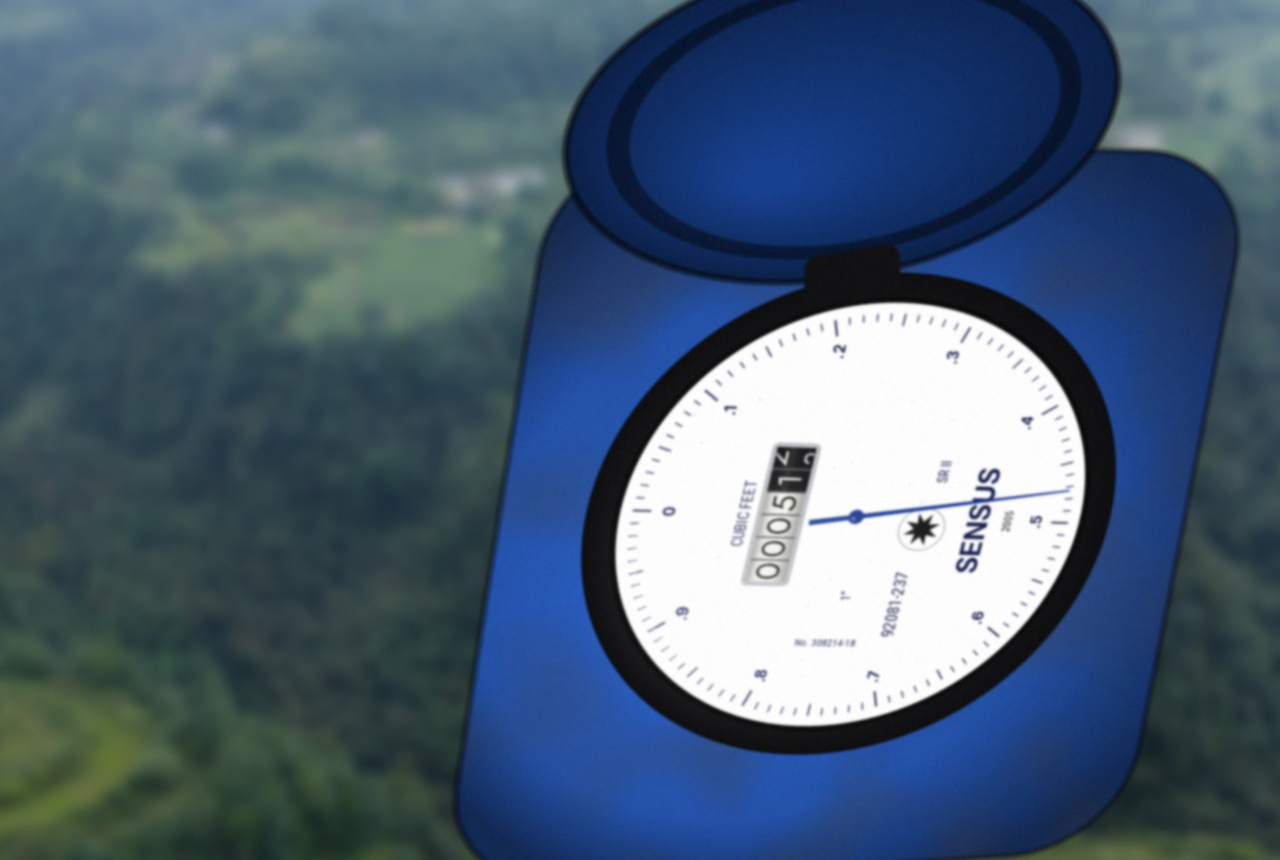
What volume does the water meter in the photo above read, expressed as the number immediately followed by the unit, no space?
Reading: 512.47ft³
